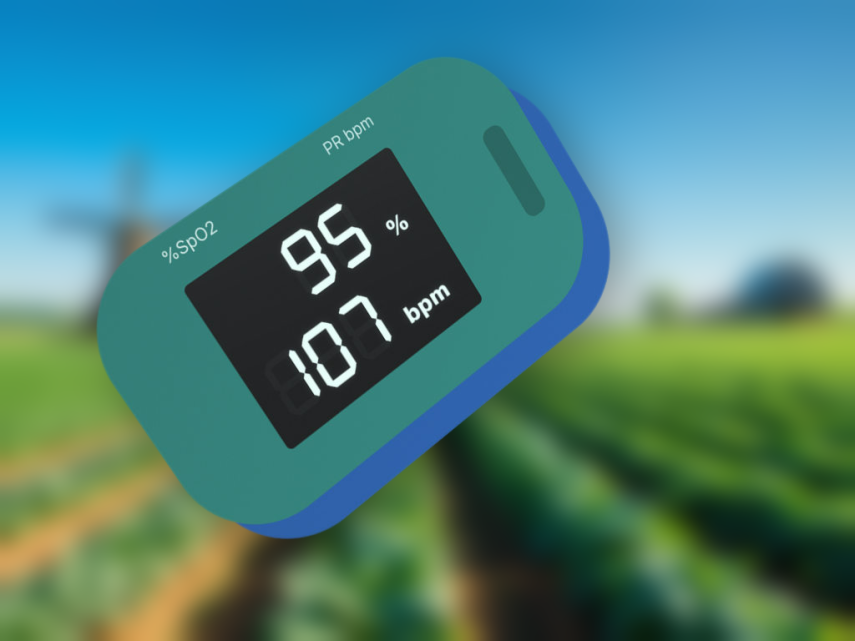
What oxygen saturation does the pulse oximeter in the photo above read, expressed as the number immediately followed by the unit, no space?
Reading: 95%
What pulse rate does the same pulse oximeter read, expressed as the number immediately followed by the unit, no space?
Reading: 107bpm
